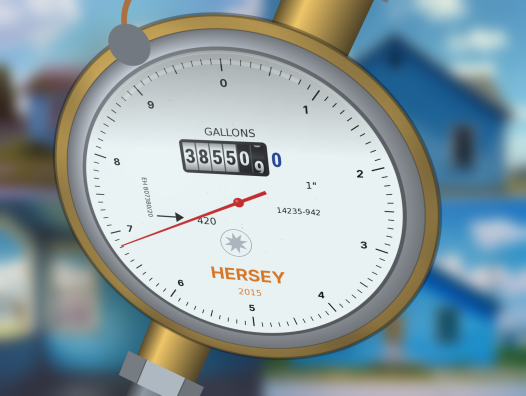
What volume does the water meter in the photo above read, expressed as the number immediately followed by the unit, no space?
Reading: 3855086.8gal
